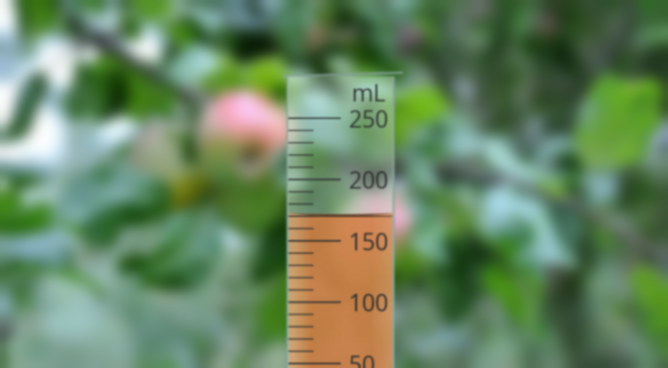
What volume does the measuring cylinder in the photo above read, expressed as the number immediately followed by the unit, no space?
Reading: 170mL
